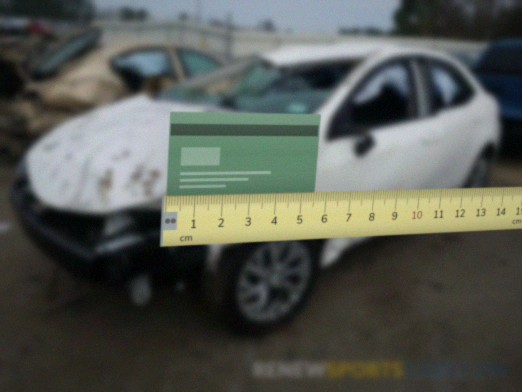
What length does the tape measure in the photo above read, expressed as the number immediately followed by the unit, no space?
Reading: 5.5cm
